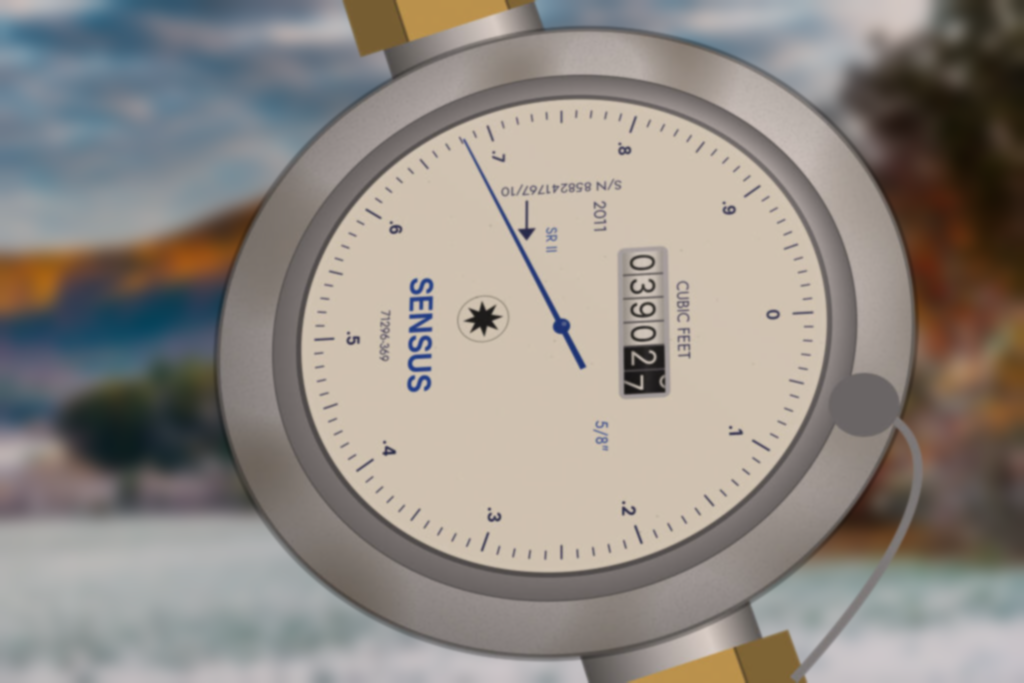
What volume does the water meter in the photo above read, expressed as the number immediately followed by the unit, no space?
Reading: 39026.68ft³
